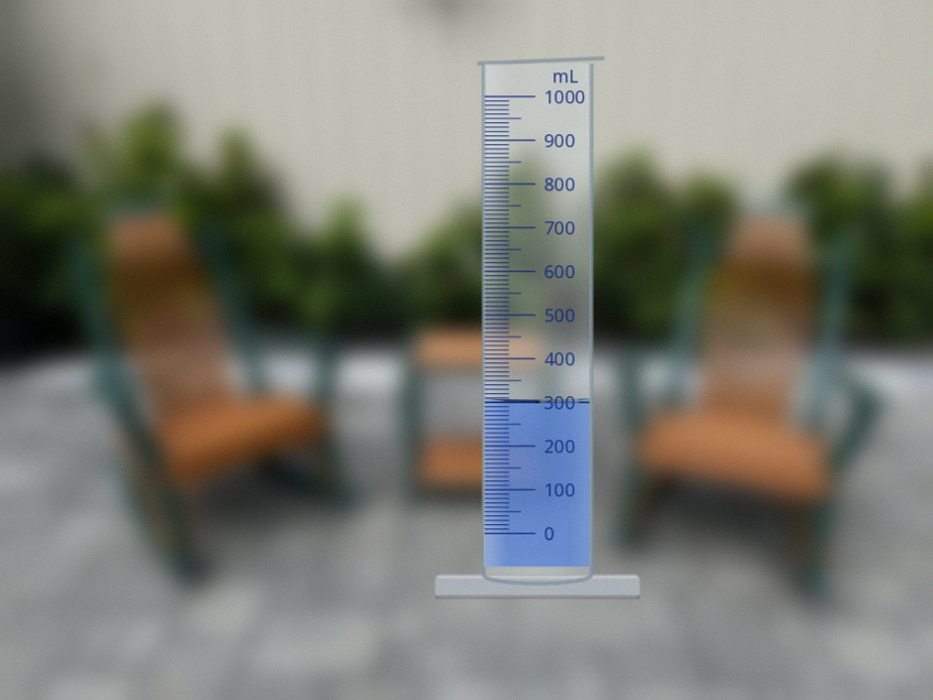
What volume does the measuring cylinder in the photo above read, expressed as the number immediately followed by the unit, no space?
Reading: 300mL
